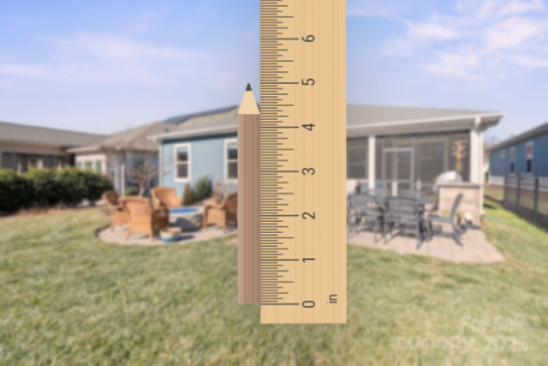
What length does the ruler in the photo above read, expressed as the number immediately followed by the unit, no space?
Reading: 5in
